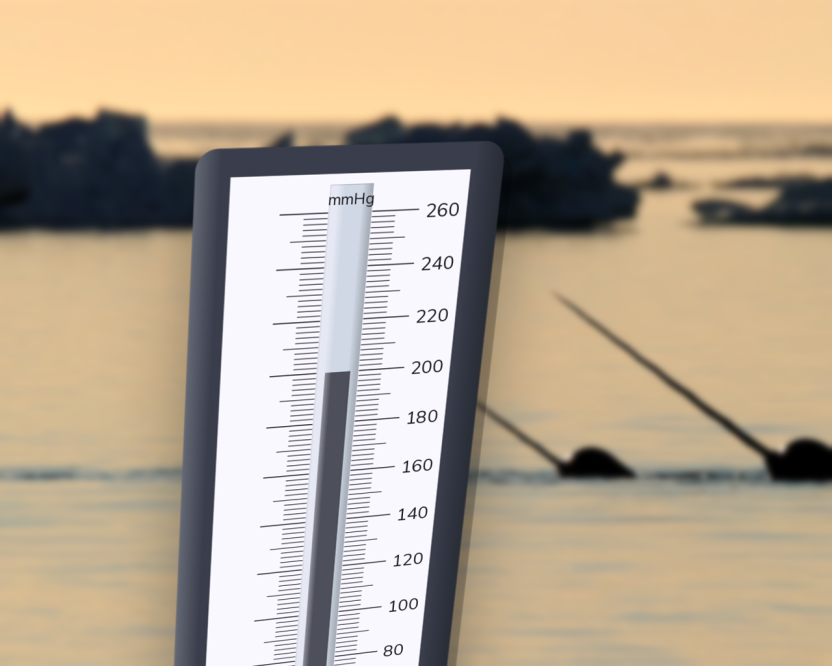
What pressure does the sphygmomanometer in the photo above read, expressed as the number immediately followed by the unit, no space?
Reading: 200mmHg
